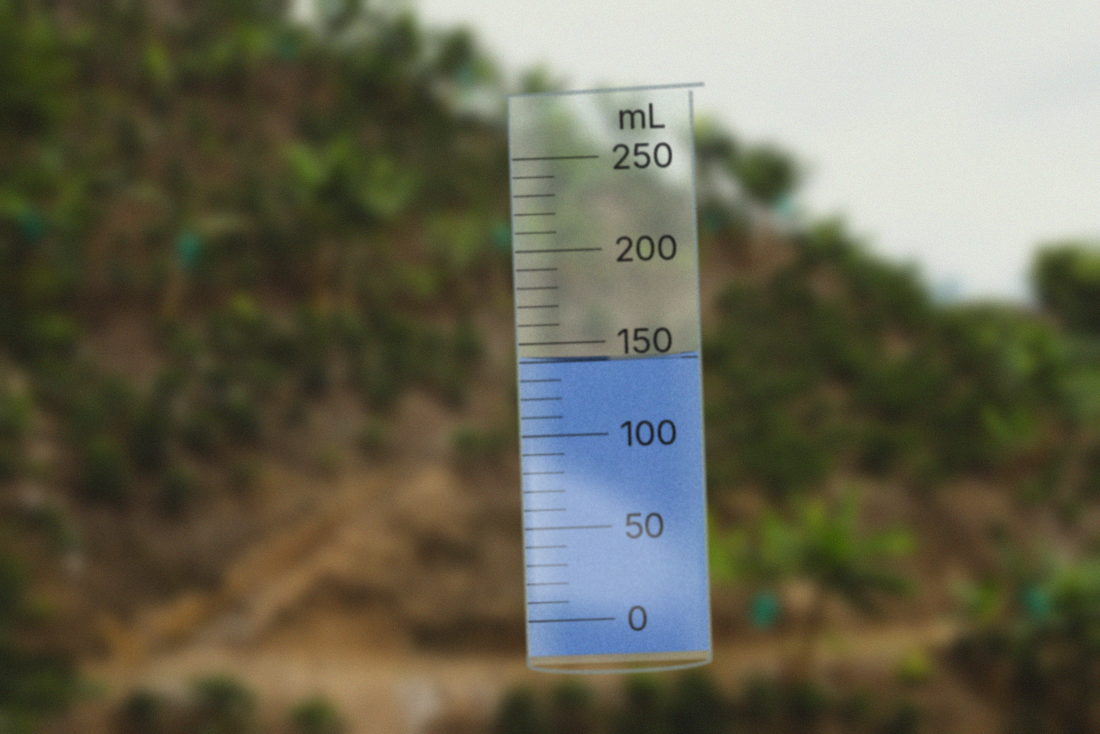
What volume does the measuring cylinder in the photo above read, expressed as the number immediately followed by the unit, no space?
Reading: 140mL
